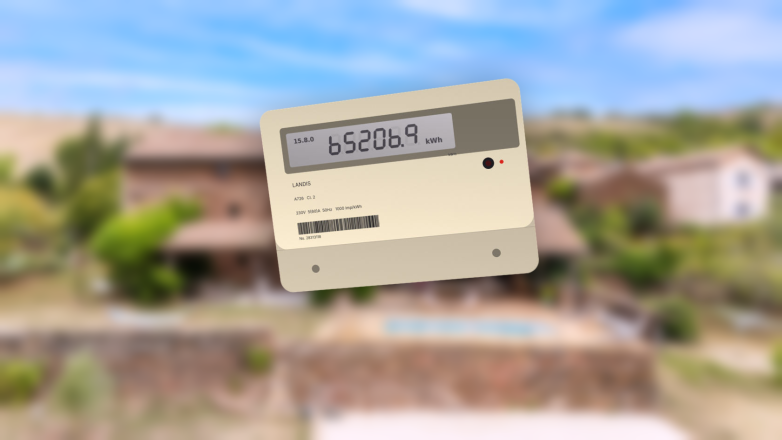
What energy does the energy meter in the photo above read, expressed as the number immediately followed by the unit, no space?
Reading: 65206.9kWh
